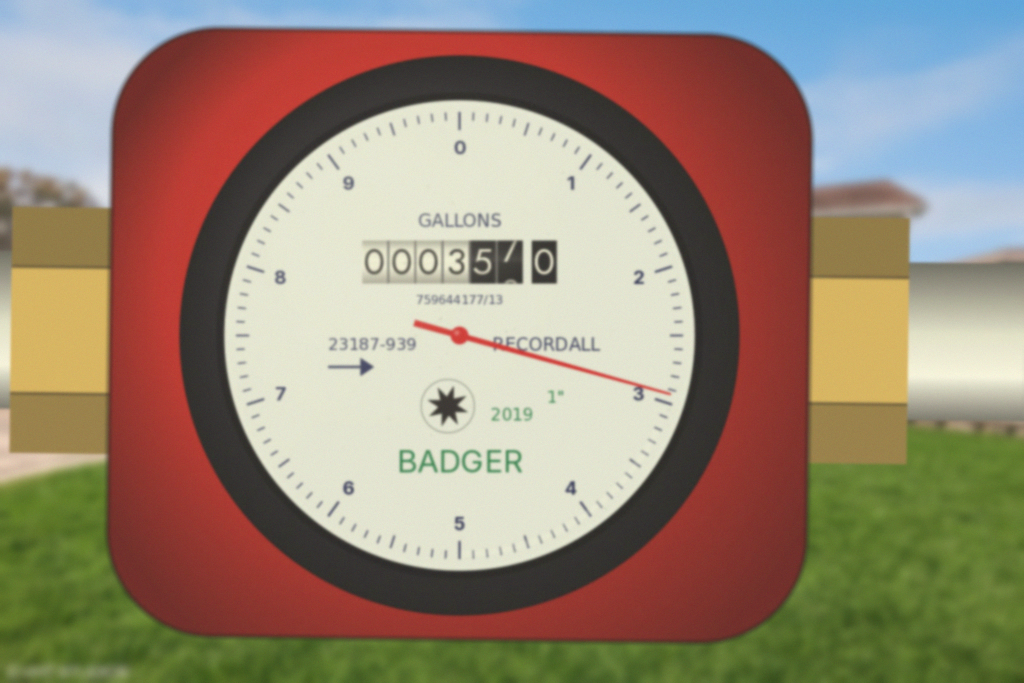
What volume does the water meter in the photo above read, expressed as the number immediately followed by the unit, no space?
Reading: 3572.9gal
